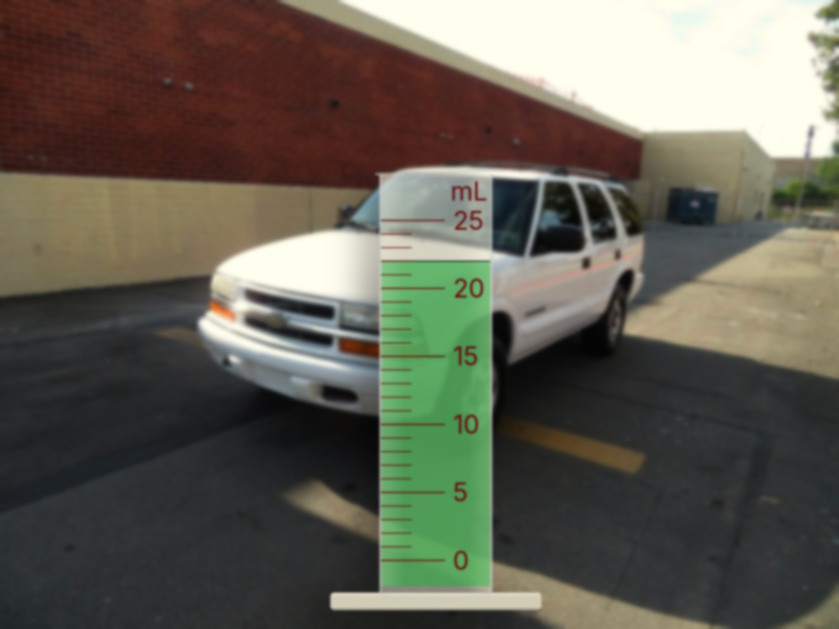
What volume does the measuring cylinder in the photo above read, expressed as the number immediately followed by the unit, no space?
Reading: 22mL
